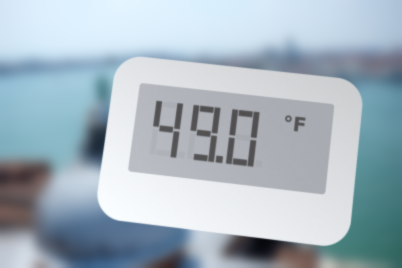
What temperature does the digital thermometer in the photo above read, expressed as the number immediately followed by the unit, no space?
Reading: 49.0°F
